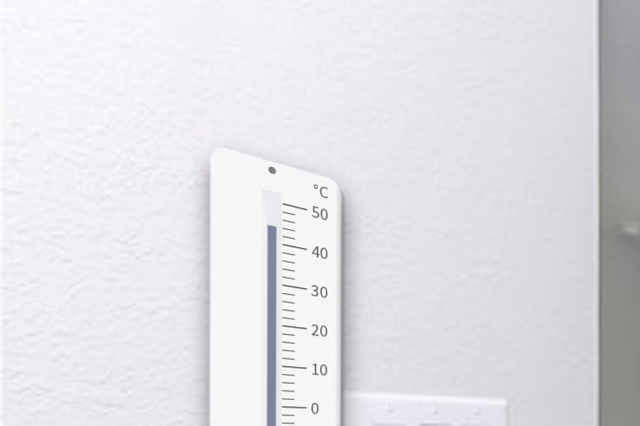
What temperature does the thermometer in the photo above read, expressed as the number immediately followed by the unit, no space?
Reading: 44°C
